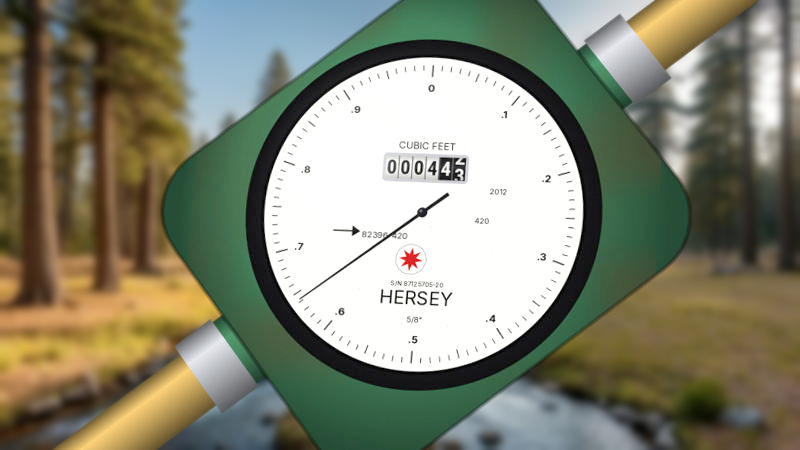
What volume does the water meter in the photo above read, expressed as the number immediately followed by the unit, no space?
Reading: 442.64ft³
